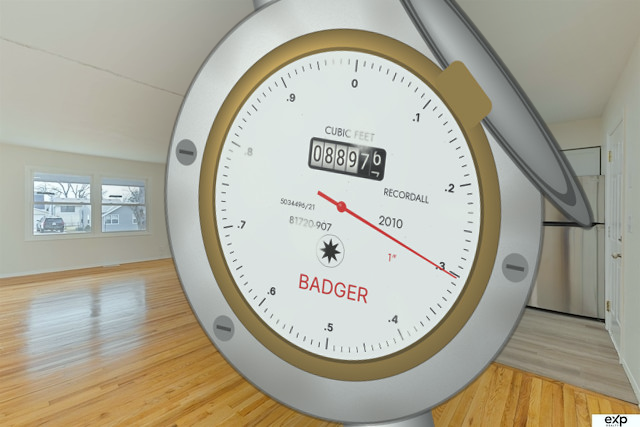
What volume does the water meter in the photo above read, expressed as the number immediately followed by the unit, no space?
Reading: 88976.30ft³
